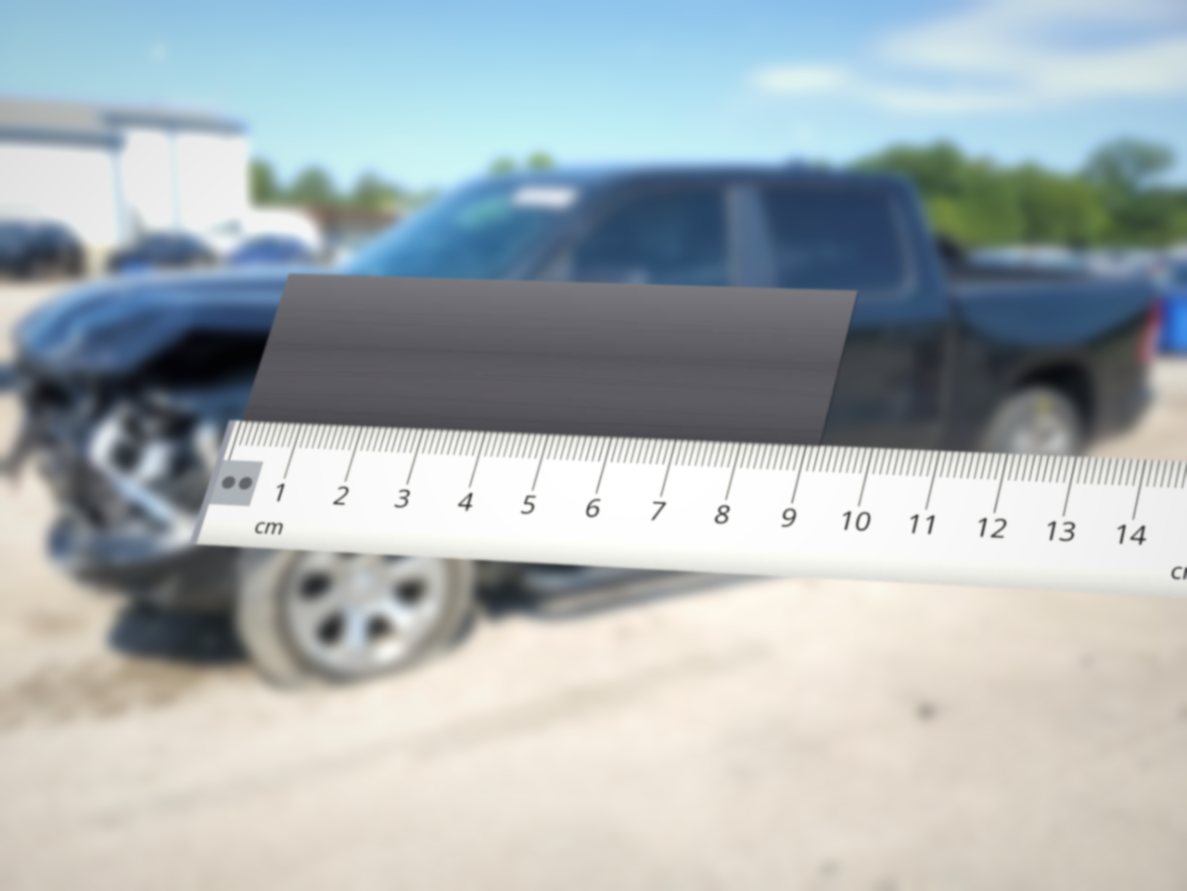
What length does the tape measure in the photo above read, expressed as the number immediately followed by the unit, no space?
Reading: 9.2cm
